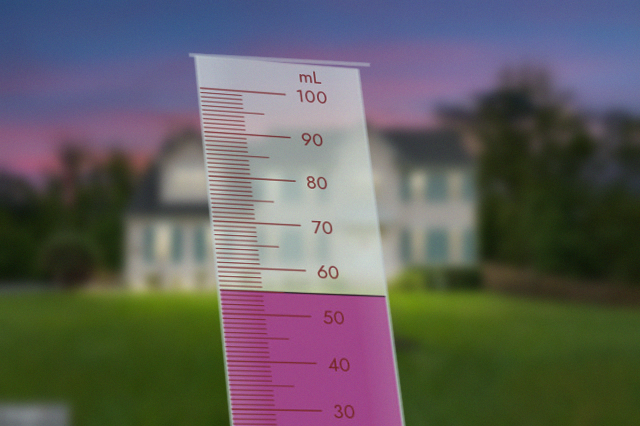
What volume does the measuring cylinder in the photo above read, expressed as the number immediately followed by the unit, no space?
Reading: 55mL
